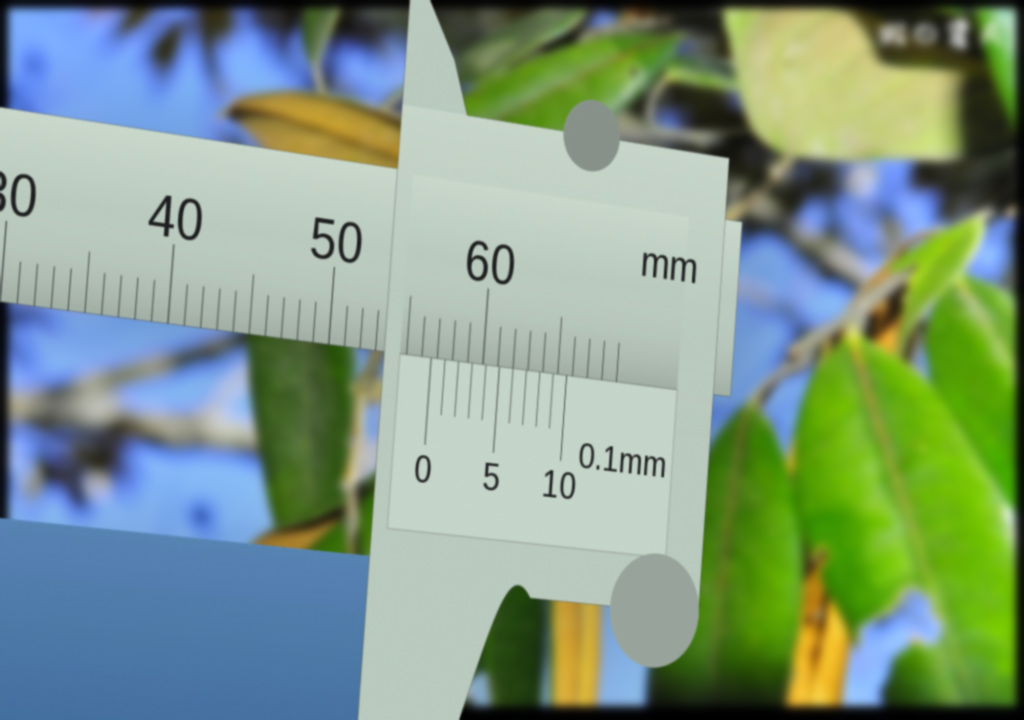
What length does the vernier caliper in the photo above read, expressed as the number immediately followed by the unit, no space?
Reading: 56.6mm
